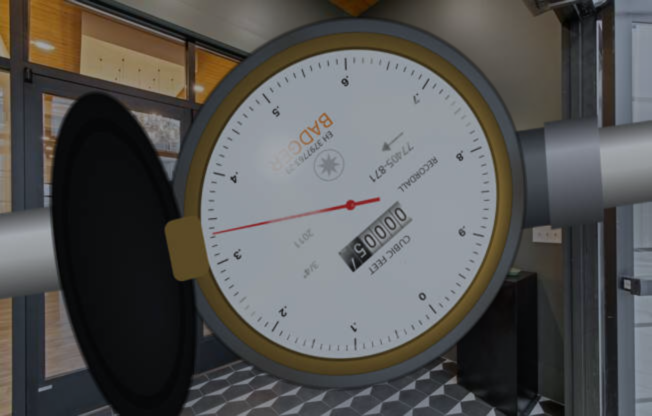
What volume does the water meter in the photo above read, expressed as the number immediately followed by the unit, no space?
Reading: 57.33ft³
